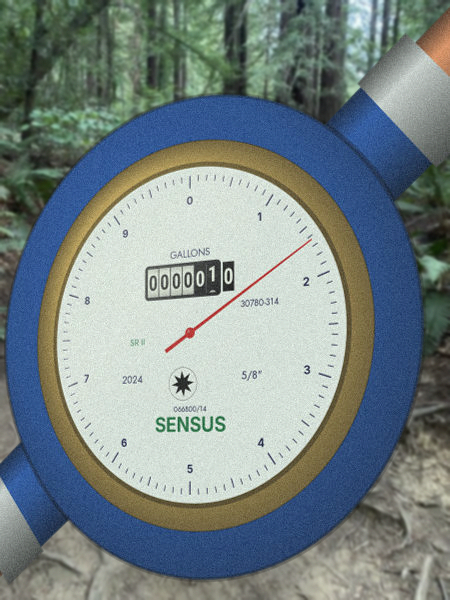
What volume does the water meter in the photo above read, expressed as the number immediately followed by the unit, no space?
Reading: 11.6gal
